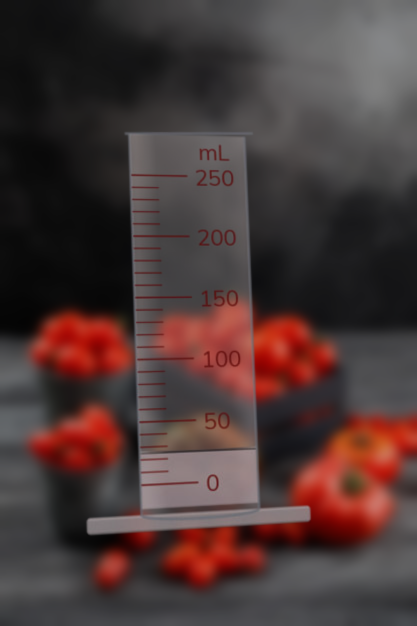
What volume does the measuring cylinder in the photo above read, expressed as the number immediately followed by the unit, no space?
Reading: 25mL
